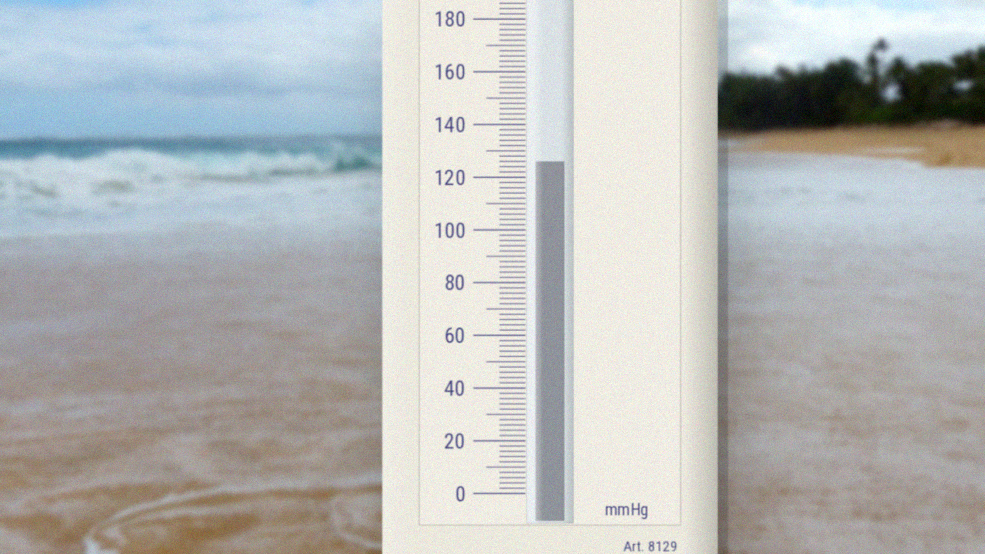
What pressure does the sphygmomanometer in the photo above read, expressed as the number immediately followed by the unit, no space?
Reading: 126mmHg
